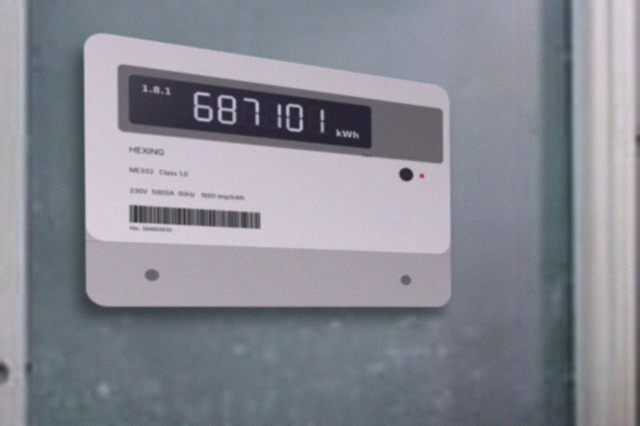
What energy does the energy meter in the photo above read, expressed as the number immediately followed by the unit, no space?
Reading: 687101kWh
